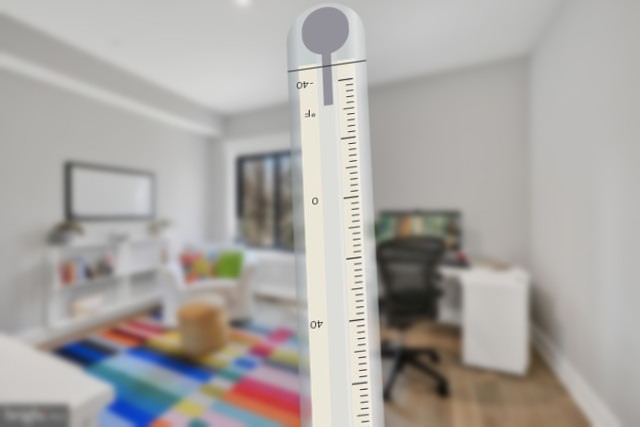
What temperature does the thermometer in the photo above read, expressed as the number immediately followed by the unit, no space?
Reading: -32°F
